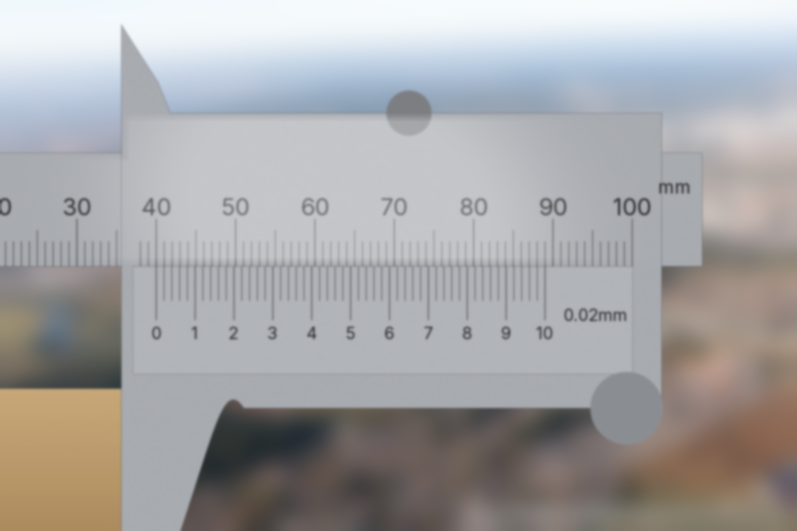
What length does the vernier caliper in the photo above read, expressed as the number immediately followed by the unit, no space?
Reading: 40.0mm
